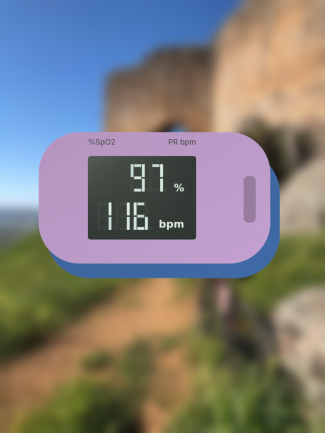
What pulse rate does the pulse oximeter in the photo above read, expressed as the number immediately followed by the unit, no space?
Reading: 116bpm
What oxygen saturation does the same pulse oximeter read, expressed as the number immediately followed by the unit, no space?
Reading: 97%
